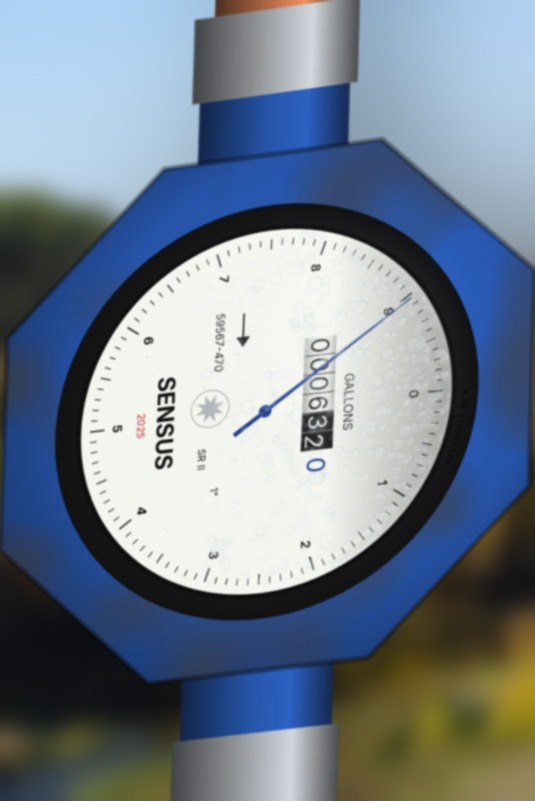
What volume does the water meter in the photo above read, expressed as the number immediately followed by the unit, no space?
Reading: 6319.0gal
